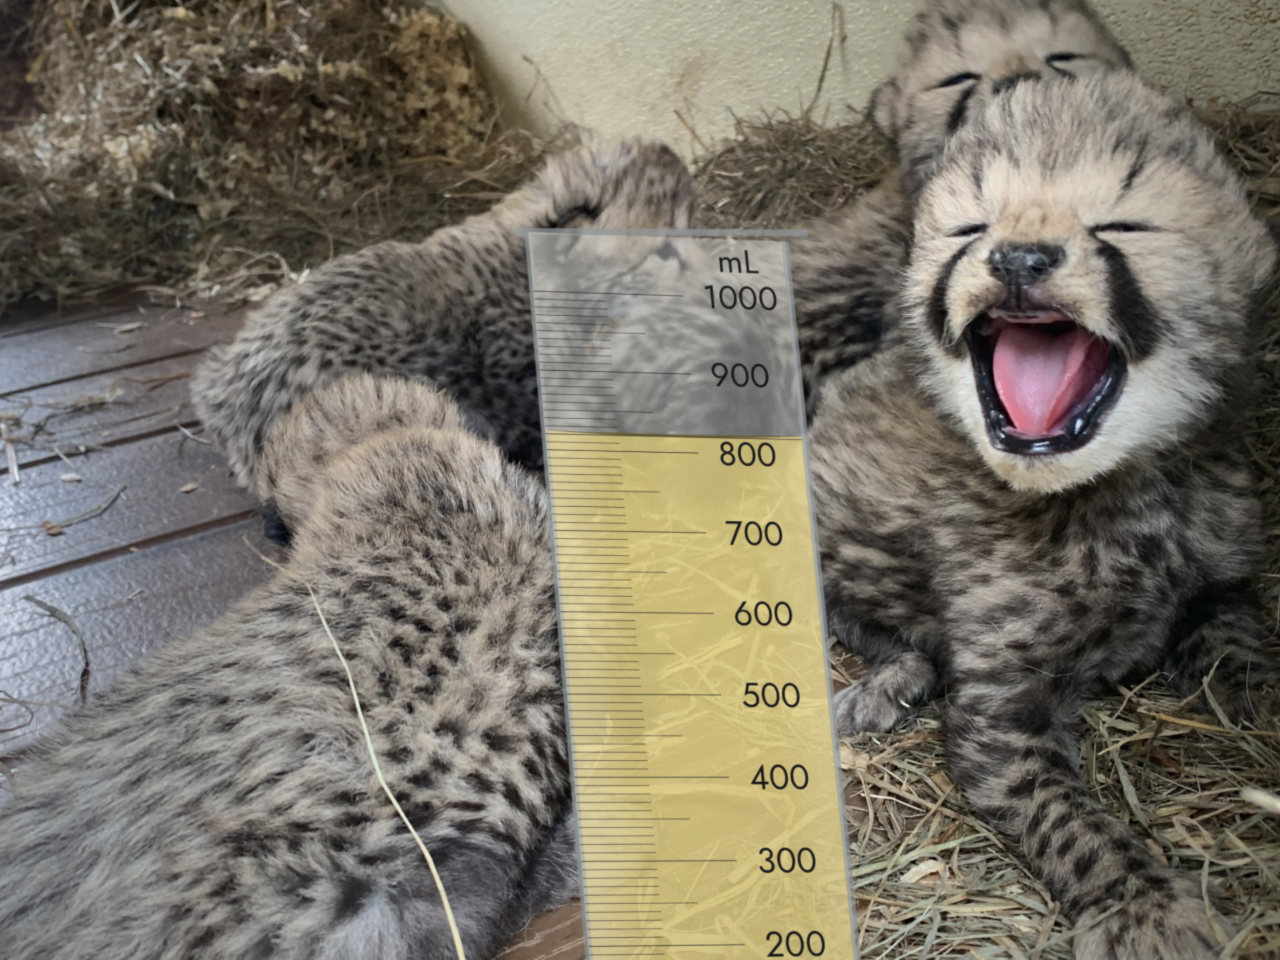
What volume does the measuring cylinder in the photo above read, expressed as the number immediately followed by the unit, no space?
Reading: 820mL
